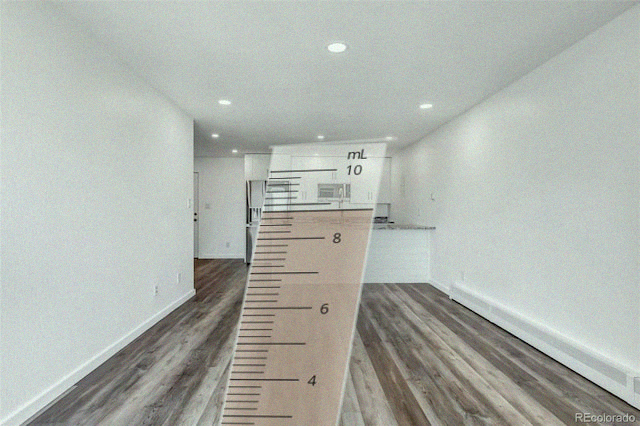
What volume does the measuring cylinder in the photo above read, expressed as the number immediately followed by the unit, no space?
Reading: 8.8mL
